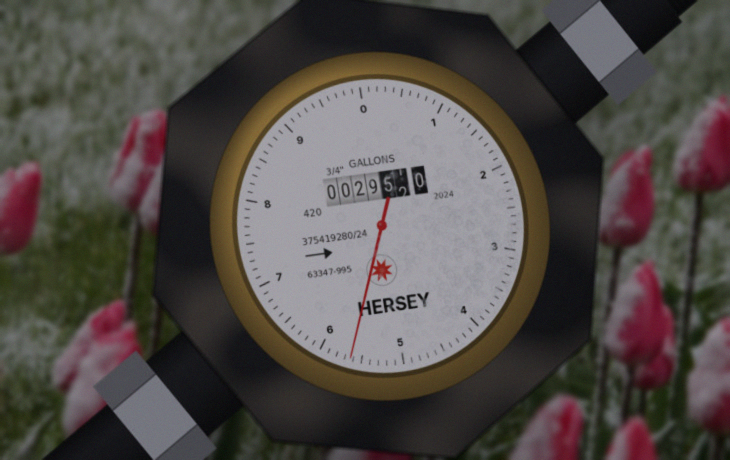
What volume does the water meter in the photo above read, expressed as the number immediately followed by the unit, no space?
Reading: 29515.6gal
